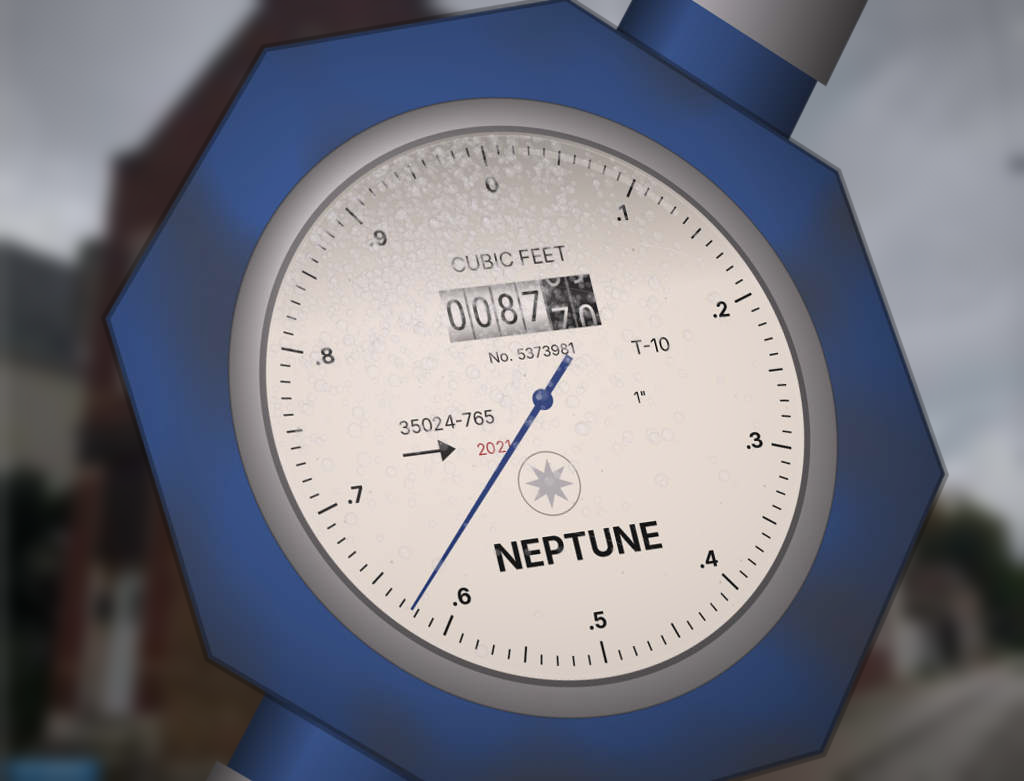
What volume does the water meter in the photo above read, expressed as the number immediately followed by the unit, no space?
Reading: 8769.62ft³
